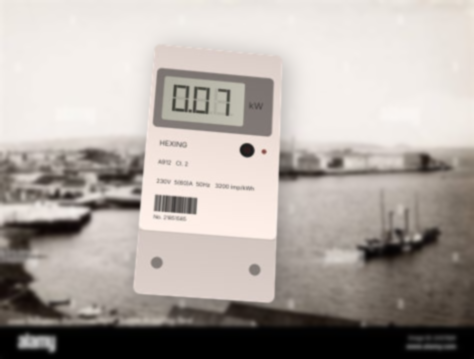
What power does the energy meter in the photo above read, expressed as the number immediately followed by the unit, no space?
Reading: 0.07kW
